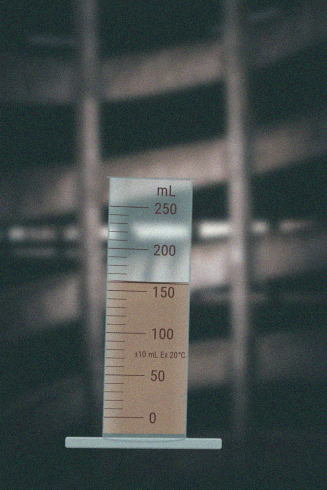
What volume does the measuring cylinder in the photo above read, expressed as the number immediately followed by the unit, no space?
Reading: 160mL
